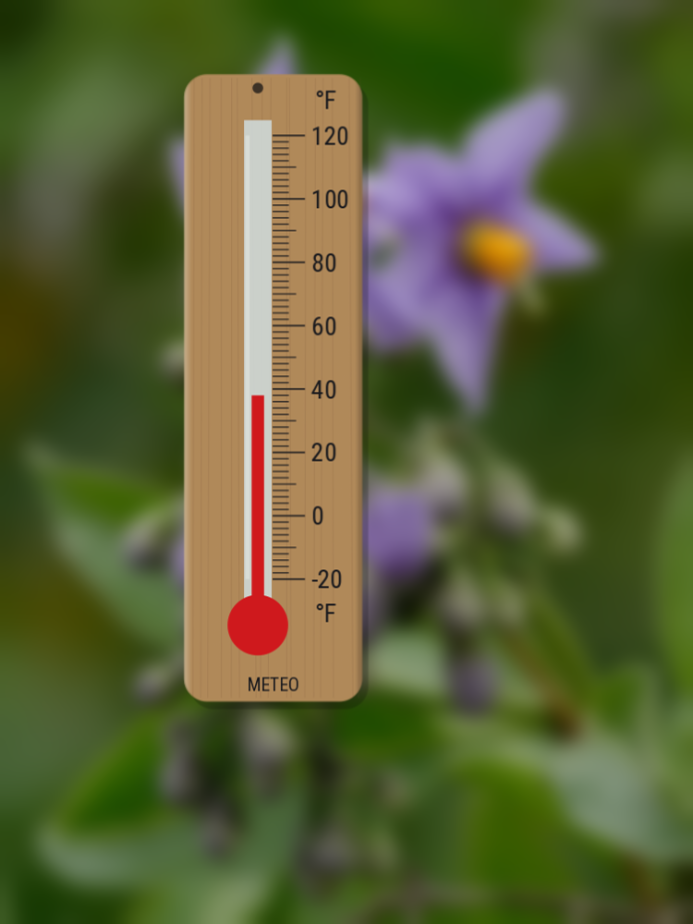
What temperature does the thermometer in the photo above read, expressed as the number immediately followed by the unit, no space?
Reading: 38°F
